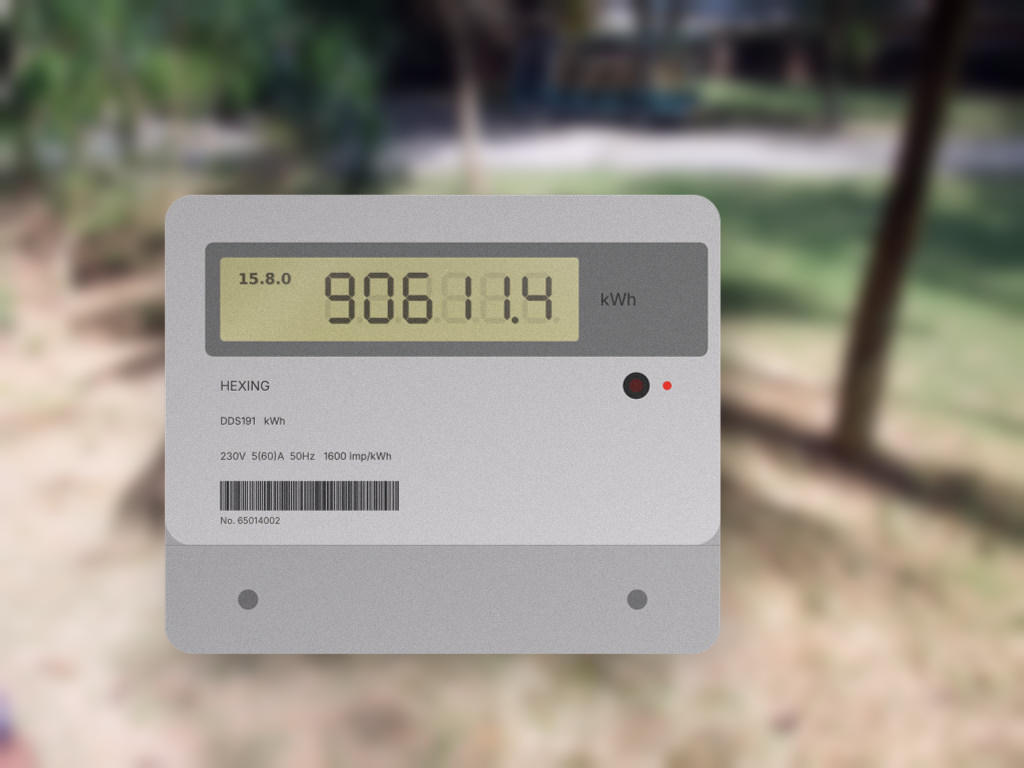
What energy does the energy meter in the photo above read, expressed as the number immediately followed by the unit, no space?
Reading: 90611.4kWh
